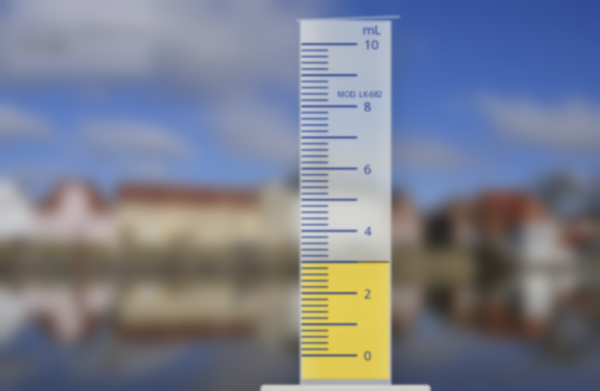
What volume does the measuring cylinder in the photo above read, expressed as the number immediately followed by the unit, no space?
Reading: 3mL
